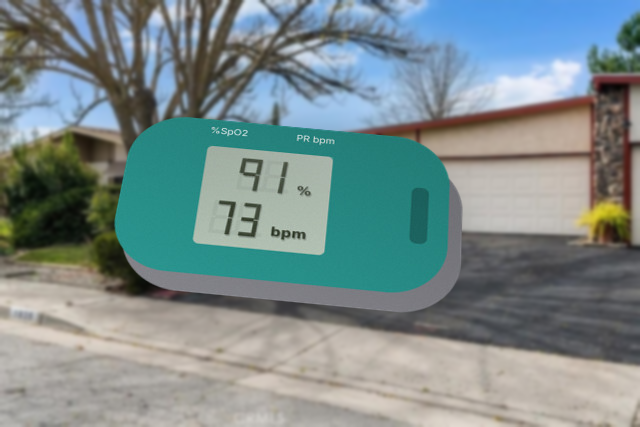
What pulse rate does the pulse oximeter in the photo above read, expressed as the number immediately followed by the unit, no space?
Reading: 73bpm
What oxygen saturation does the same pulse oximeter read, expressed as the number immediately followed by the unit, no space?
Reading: 91%
